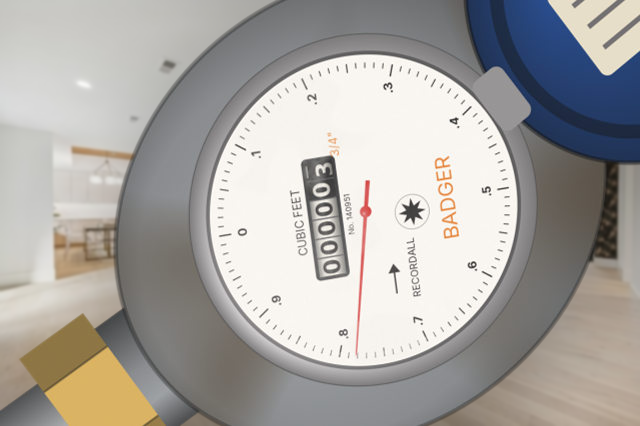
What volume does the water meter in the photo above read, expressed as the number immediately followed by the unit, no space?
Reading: 2.78ft³
